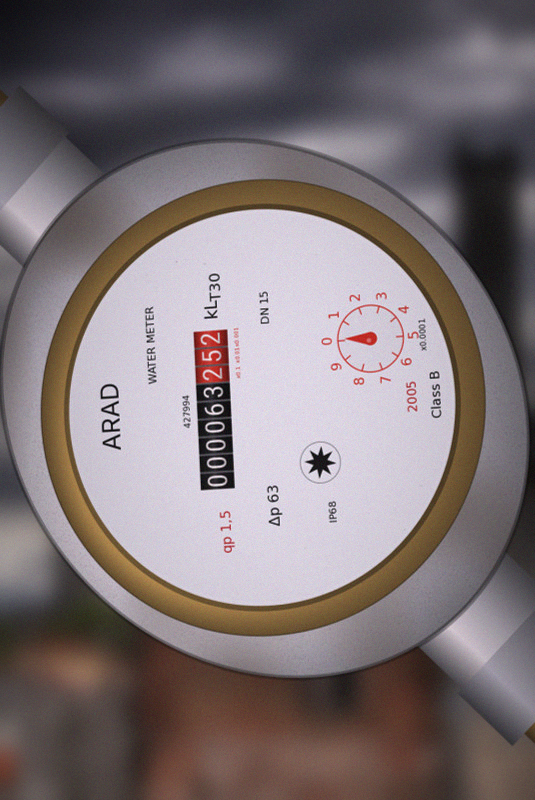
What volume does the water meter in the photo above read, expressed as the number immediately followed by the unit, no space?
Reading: 63.2520kL
